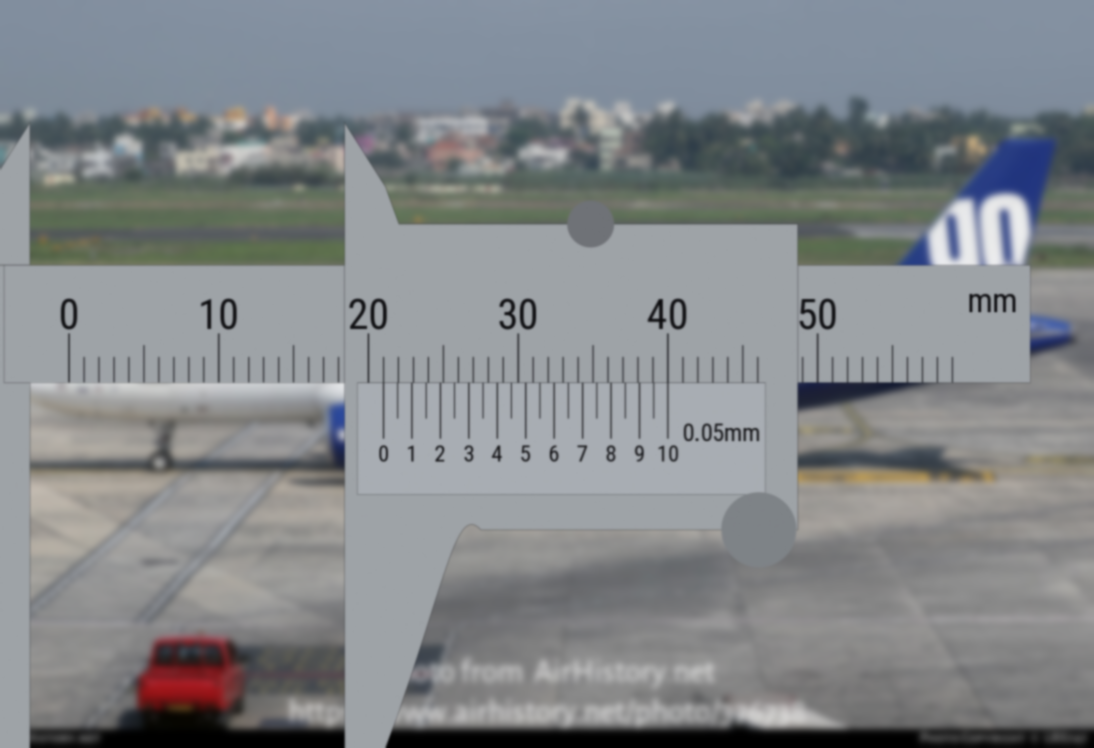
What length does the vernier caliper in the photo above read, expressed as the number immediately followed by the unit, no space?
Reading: 21.0mm
